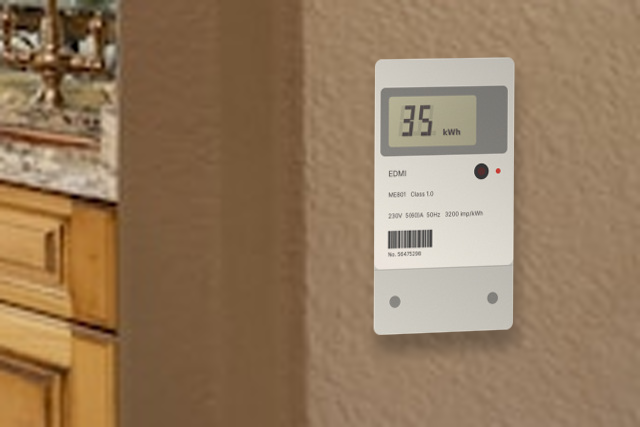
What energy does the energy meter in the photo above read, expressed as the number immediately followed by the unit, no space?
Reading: 35kWh
